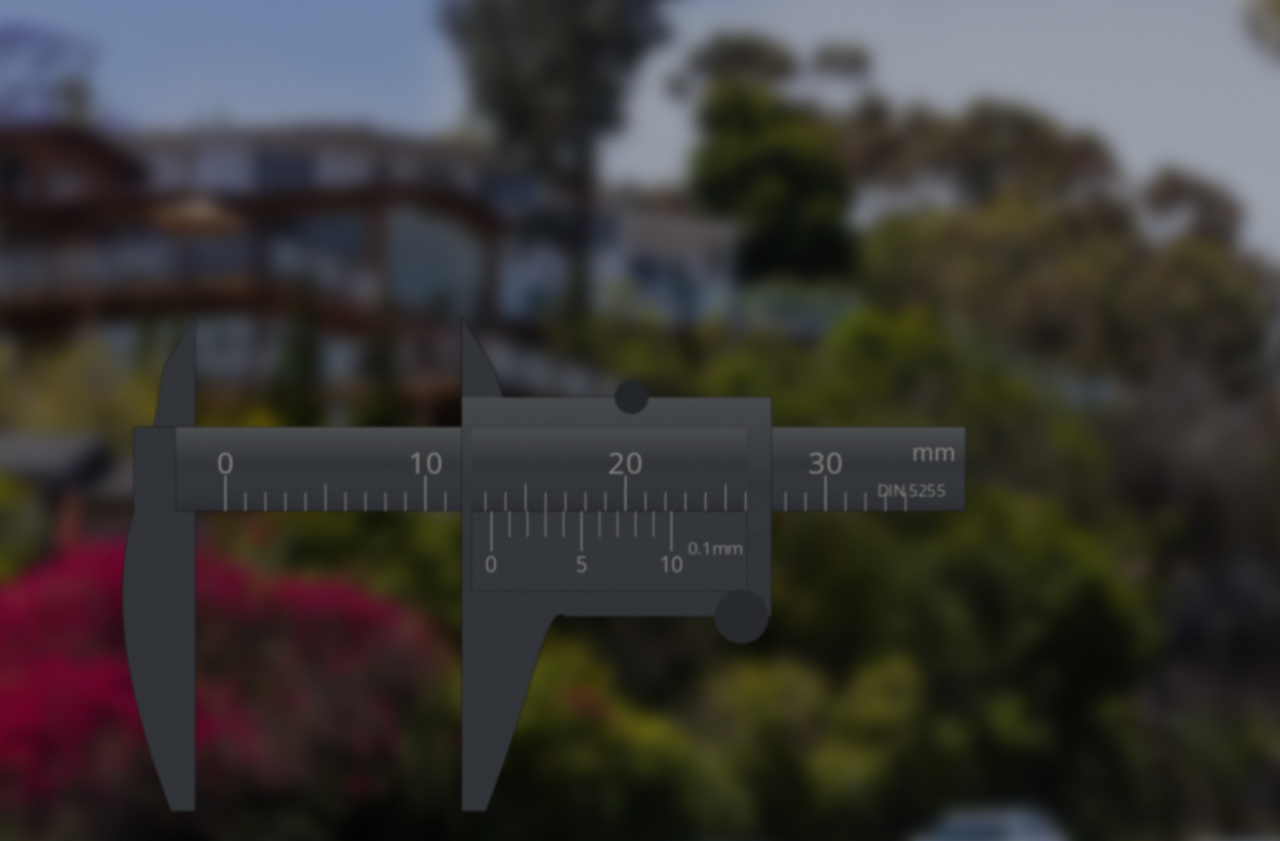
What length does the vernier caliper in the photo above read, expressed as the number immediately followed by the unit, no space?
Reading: 13.3mm
